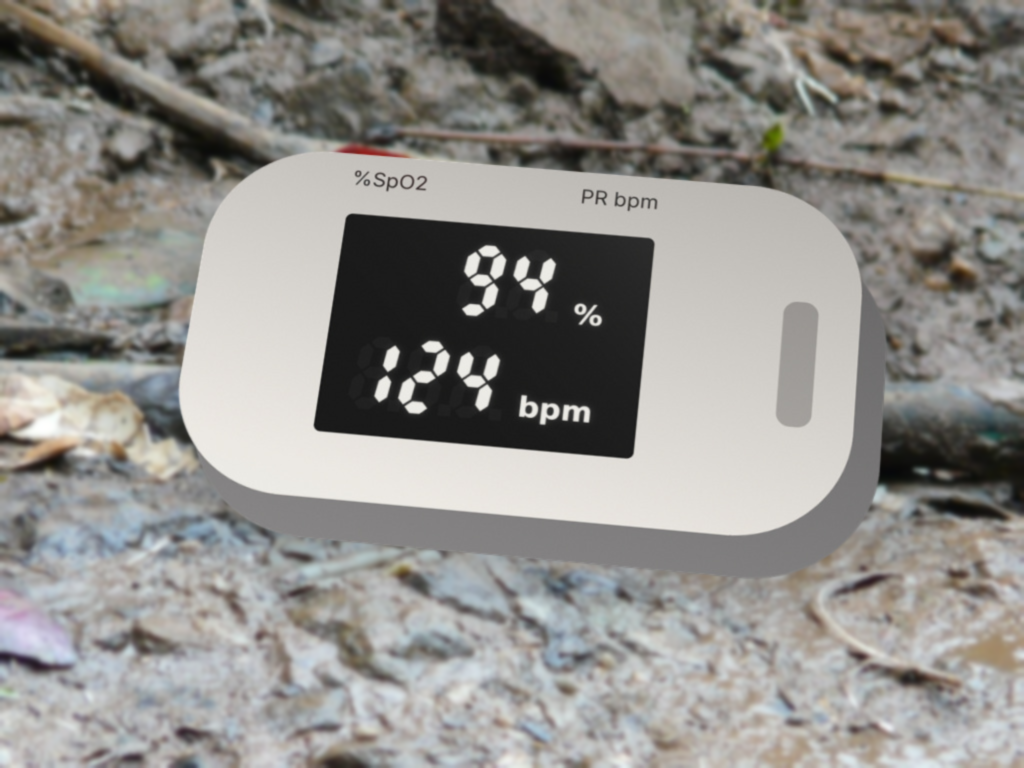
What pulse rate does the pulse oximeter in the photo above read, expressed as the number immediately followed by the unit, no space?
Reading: 124bpm
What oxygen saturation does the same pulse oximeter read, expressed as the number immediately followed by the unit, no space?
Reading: 94%
